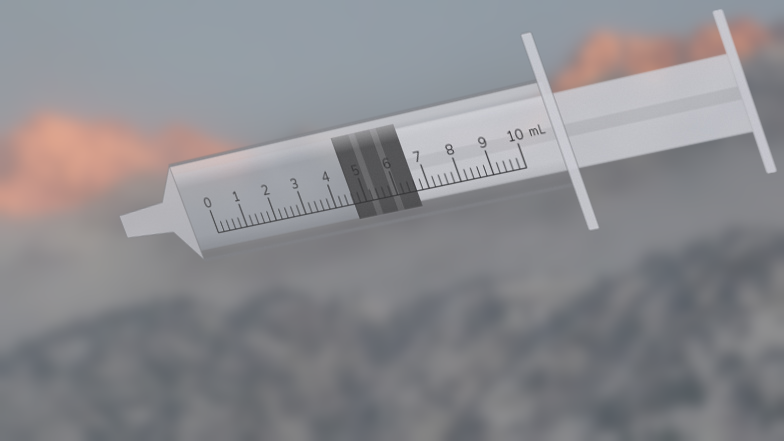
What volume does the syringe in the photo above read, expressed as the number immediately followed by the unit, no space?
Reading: 4.6mL
